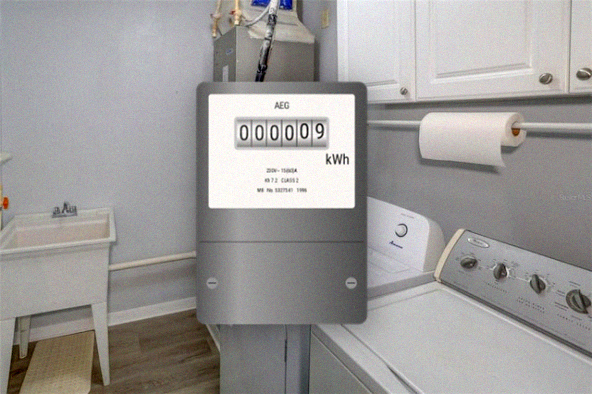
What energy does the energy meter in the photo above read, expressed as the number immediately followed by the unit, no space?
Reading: 9kWh
